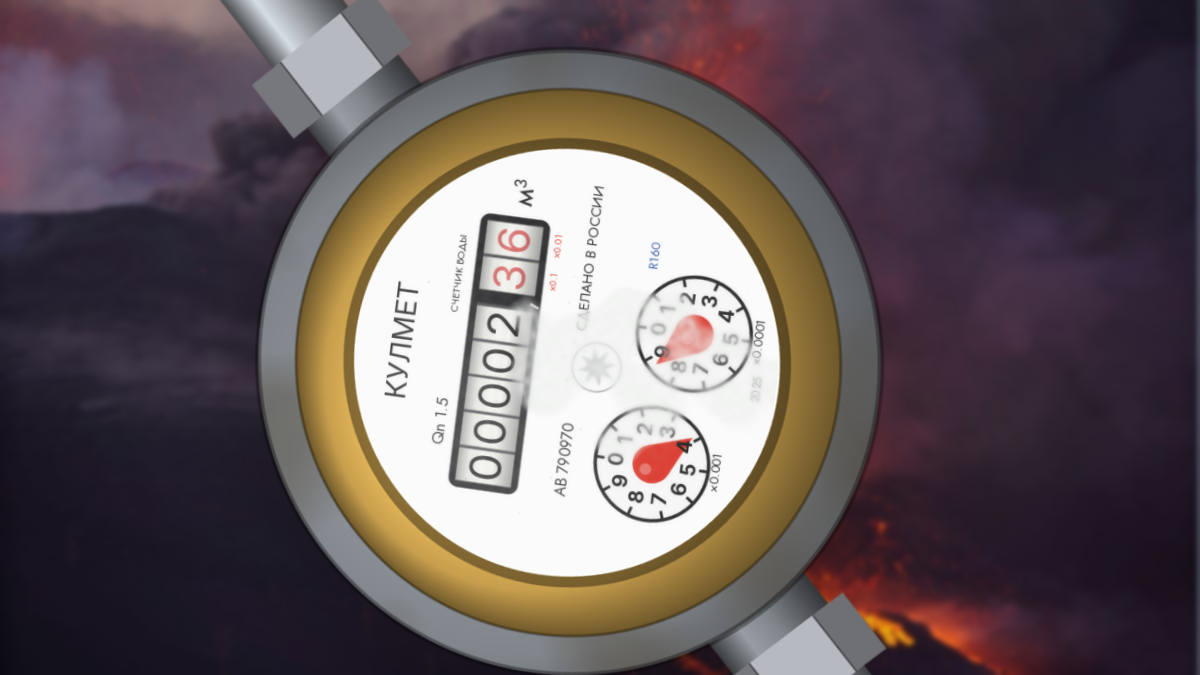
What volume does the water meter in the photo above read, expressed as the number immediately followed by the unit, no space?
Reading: 2.3638m³
